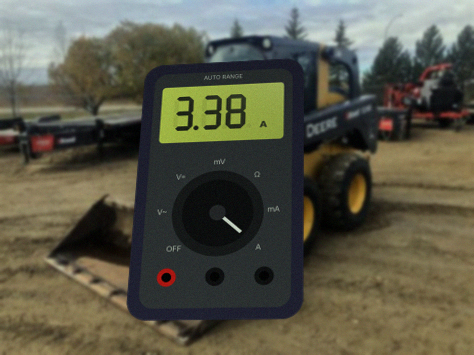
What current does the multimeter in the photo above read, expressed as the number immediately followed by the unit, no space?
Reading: 3.38A
